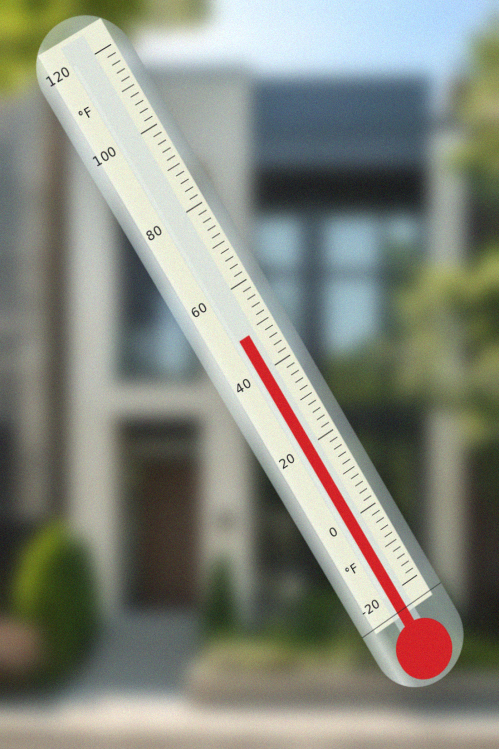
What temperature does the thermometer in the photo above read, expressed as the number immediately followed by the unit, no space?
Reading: 49°F
